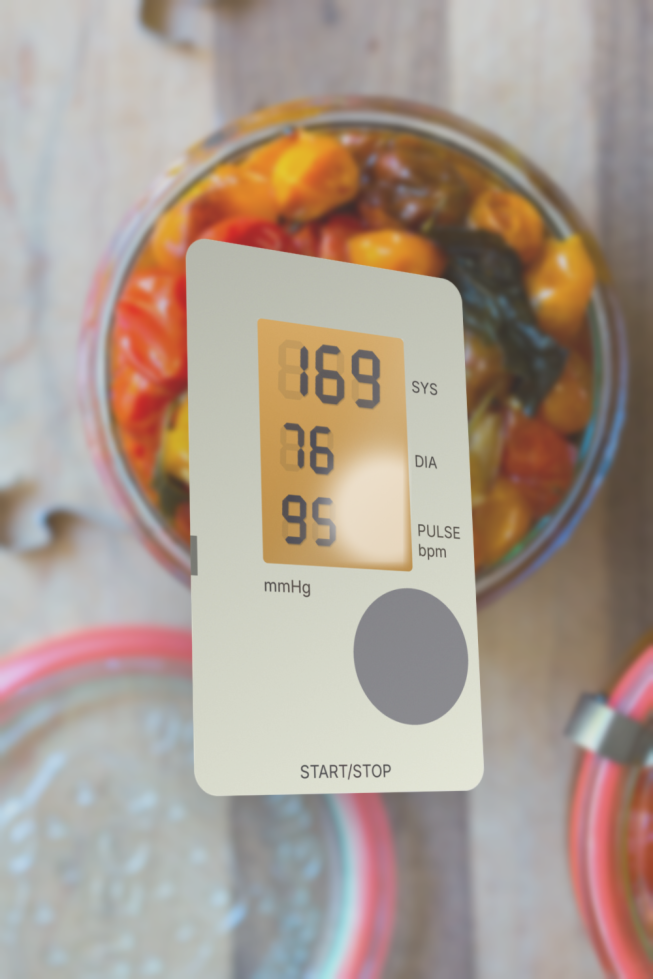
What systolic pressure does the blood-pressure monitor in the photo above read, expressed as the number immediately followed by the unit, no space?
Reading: 169mmHg
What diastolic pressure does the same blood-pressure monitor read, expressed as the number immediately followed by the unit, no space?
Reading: 76mmHg
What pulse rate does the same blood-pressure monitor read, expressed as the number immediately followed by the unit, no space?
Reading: 95bpm
